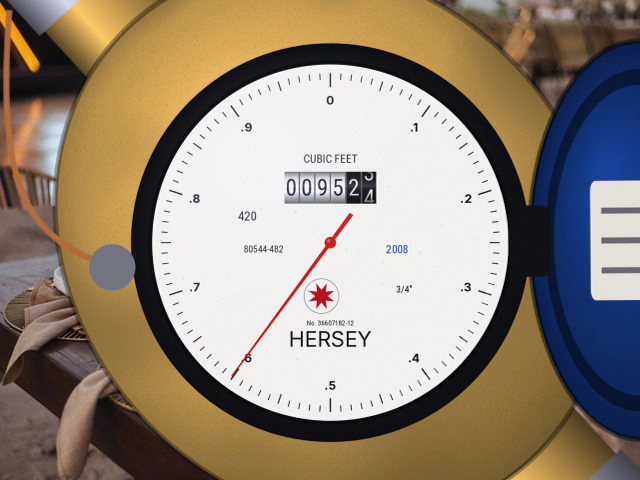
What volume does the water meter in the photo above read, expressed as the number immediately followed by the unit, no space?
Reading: 9523.60ft³
